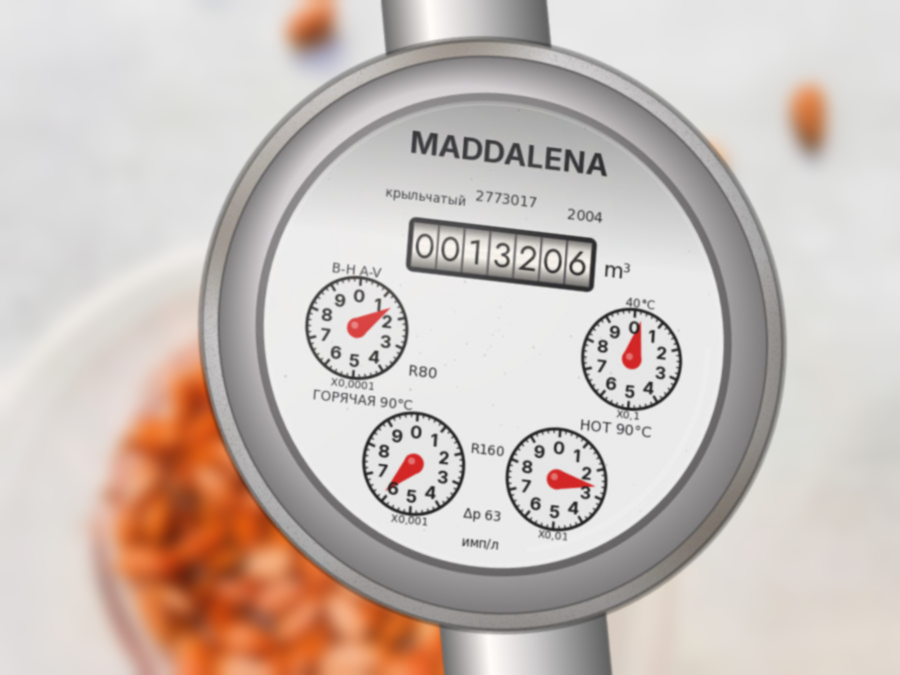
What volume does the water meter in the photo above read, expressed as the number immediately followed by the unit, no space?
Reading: 13206.0261m³
